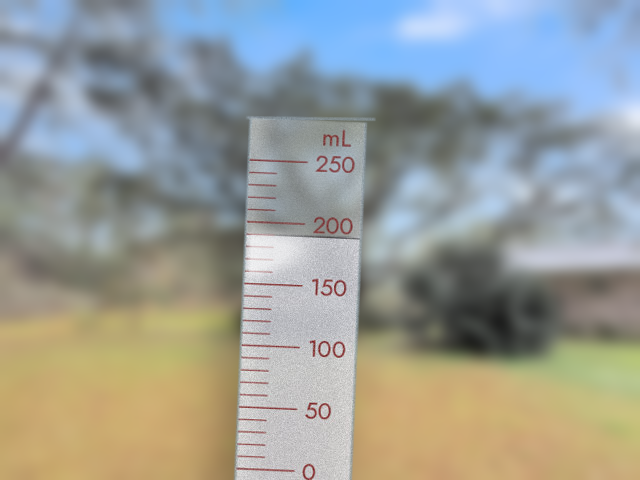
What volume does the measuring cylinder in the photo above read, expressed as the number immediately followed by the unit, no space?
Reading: 190mL
